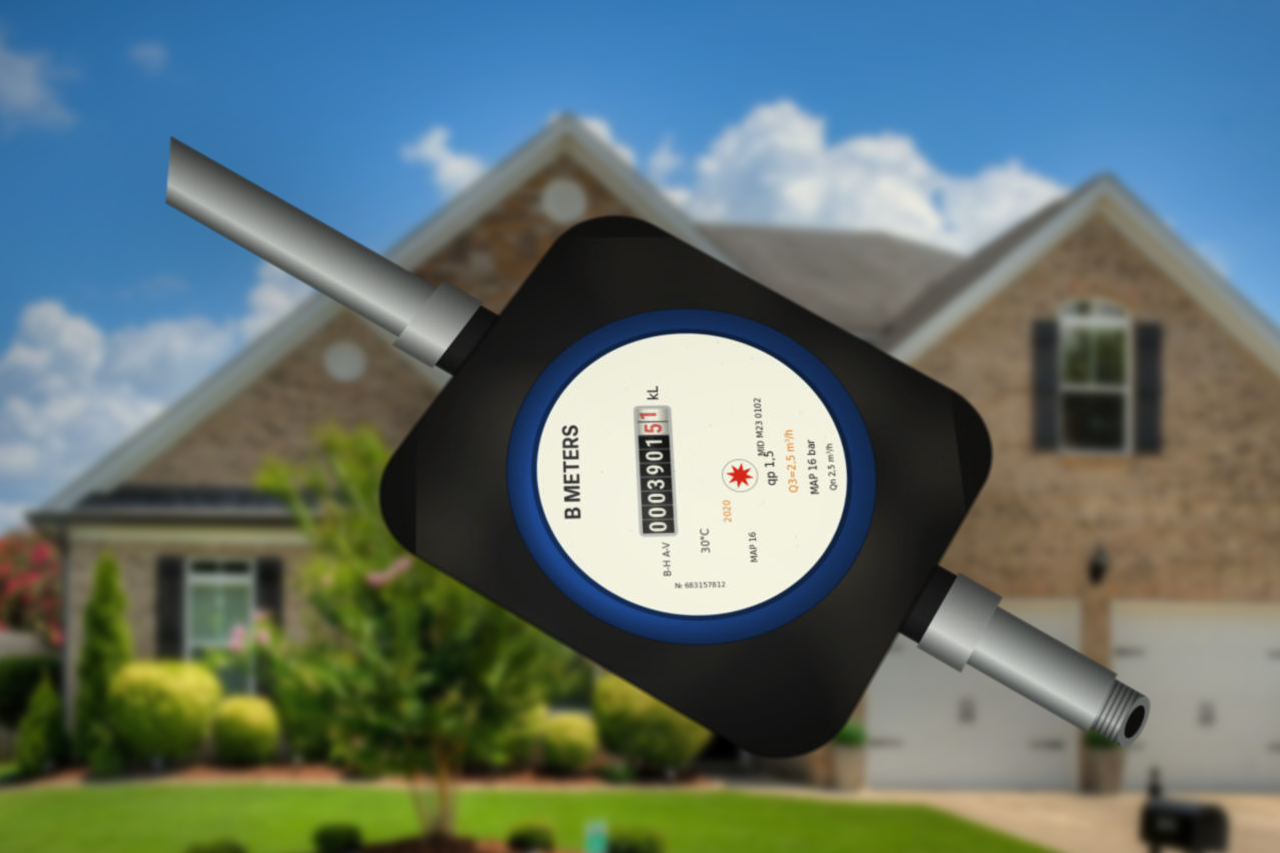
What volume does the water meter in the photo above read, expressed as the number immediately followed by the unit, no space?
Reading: 3901.51kL
